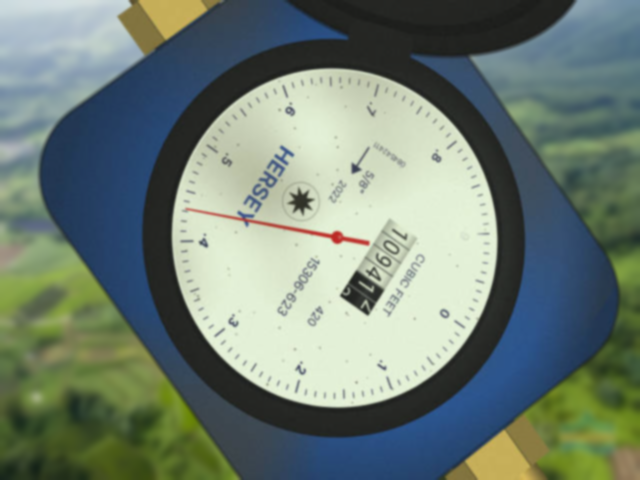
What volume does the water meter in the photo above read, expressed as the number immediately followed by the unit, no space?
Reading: 109412.43ft³
